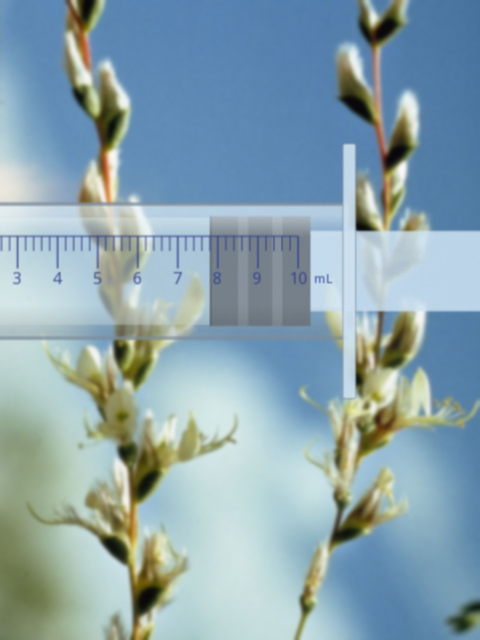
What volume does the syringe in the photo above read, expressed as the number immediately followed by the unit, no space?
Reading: 7.8mL
